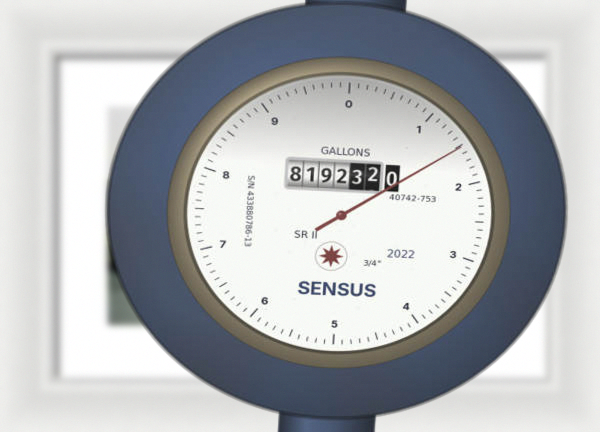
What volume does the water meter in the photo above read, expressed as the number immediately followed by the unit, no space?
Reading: 8192321.5gal
